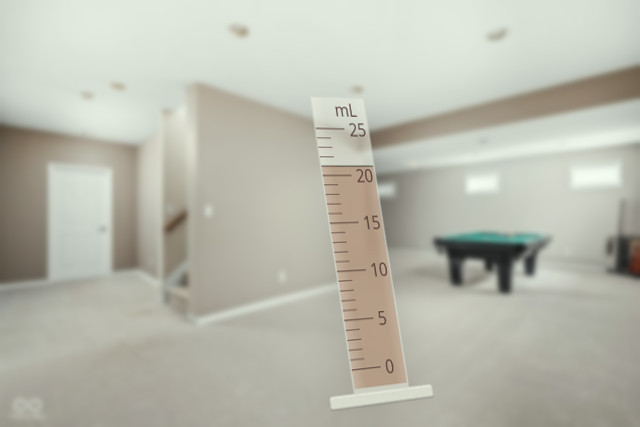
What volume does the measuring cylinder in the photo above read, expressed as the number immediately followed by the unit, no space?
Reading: 21mL
